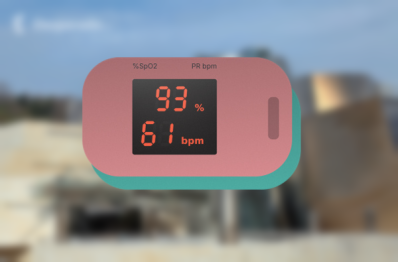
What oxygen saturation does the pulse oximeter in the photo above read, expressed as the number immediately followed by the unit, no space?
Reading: 93%
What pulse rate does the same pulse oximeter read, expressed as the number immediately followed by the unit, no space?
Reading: 61bpm
